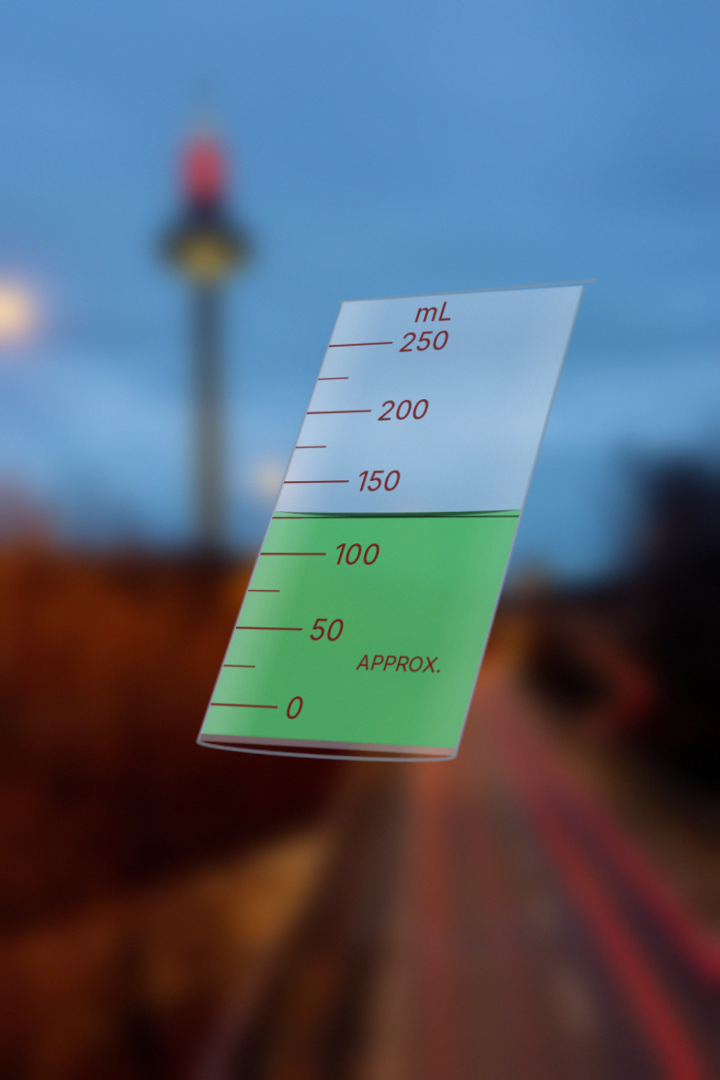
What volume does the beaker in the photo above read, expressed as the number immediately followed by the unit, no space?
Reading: 125mL
